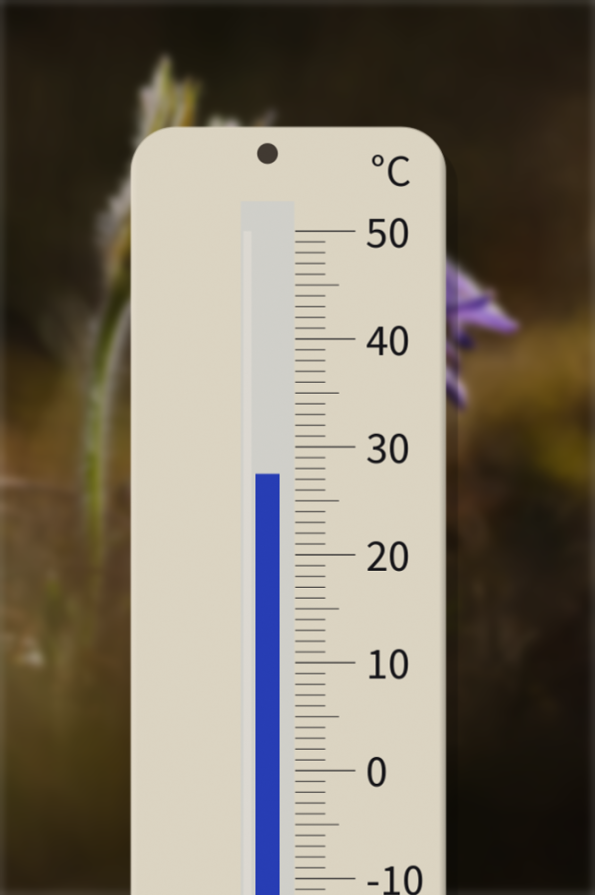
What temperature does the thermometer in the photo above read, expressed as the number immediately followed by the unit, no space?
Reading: 27.5°C
